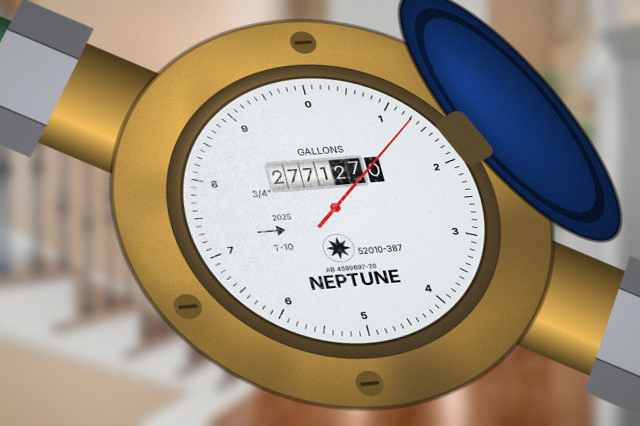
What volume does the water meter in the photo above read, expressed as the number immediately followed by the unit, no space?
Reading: 2771271.3gal
